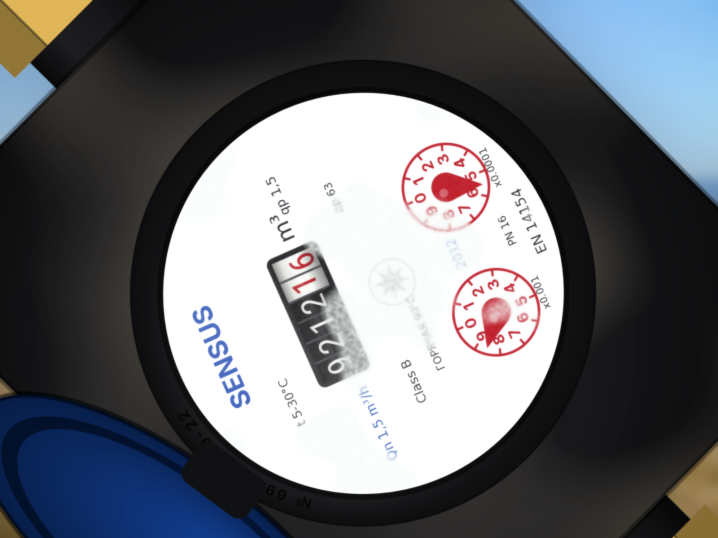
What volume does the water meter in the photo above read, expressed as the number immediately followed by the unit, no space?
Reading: 9212.1585m³
